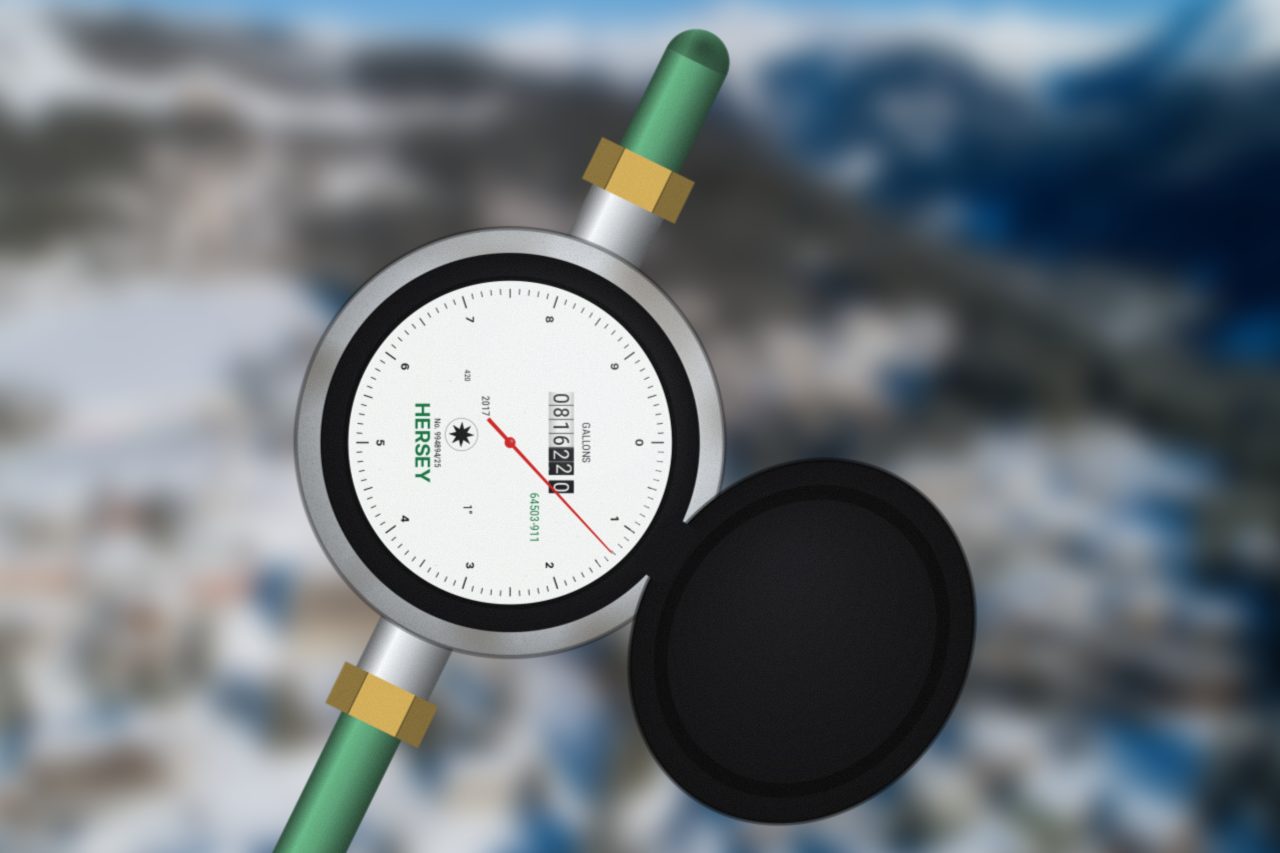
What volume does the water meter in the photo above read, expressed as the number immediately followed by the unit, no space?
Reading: 816221.3gal
